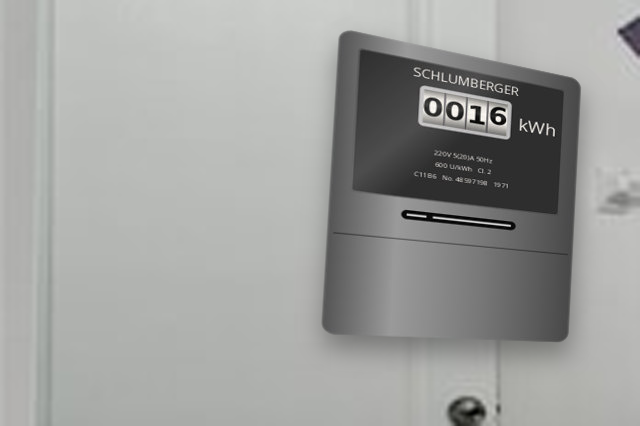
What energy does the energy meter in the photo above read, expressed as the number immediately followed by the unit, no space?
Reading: 16kWh
